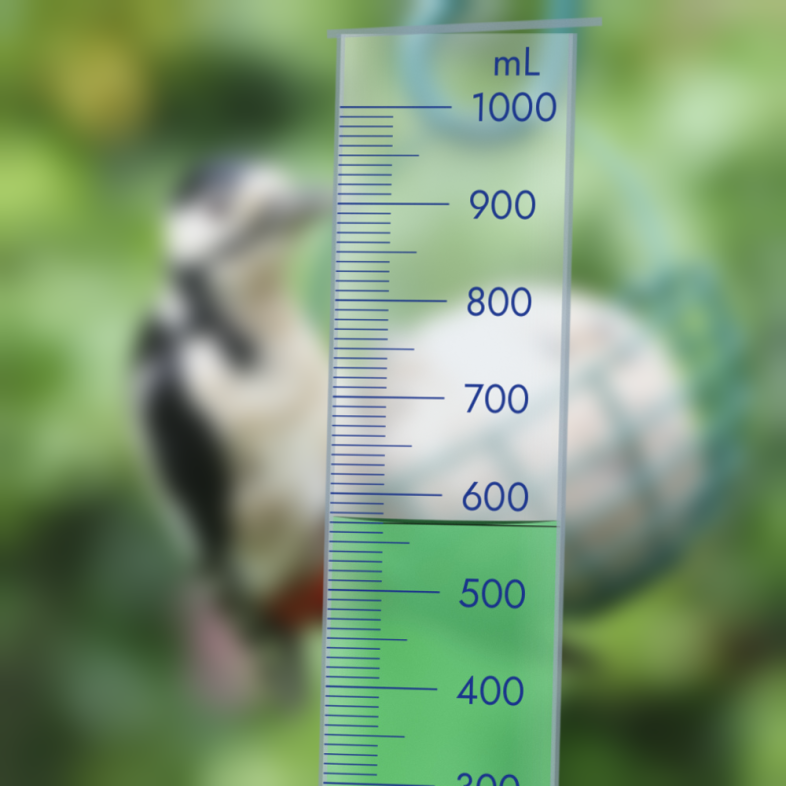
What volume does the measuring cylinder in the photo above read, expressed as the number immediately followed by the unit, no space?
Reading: 570mL
